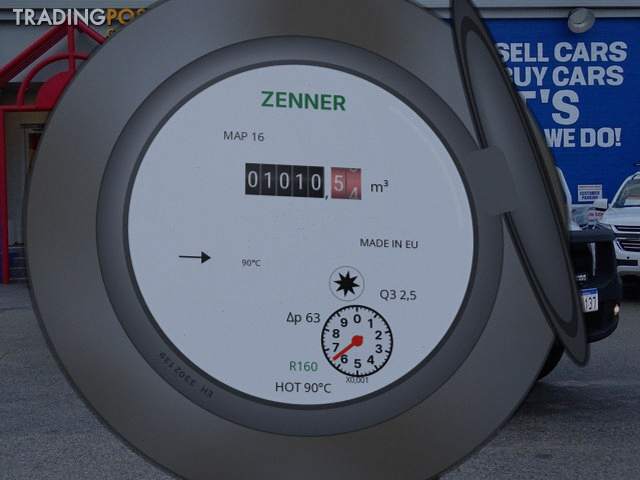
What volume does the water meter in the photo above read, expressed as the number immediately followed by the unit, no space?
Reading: 1010.536m³
